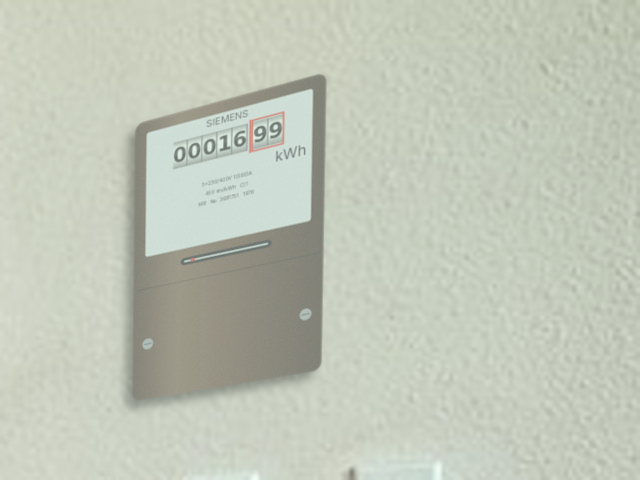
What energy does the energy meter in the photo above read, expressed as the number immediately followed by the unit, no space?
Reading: 16.99kWh
